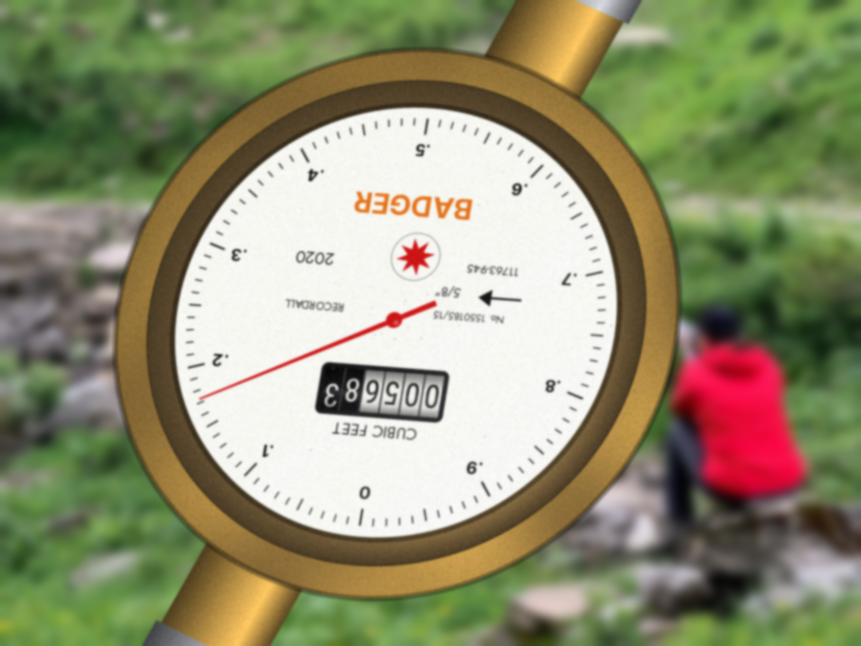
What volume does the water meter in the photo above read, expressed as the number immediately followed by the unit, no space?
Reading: 5683.17ft³
